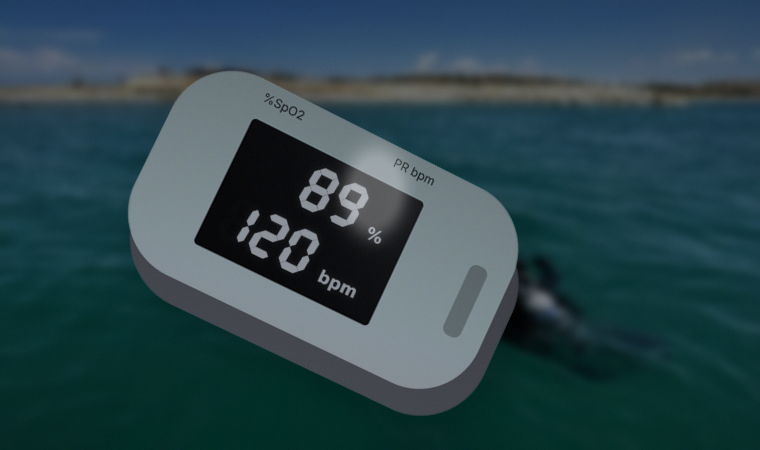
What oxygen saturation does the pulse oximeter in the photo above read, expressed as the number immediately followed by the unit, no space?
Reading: 89%
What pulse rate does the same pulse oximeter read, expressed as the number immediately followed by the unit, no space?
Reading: 120bpm
